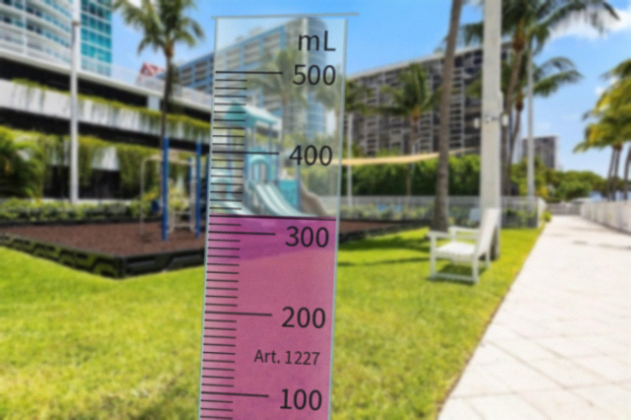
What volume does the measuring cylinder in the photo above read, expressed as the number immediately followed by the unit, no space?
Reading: 320mL
